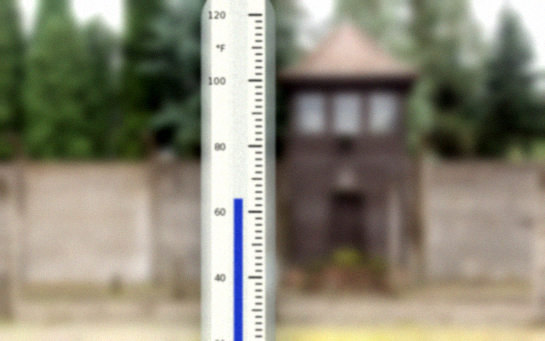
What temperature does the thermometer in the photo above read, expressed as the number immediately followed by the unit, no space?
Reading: 64°F
